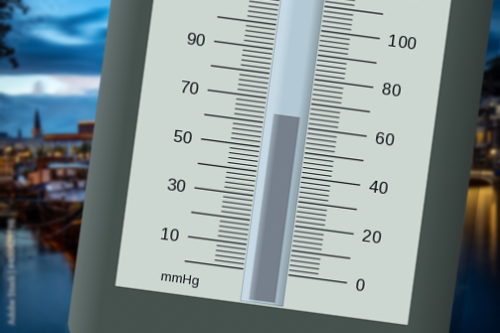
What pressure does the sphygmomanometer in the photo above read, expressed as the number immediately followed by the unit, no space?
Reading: 64mmHg
